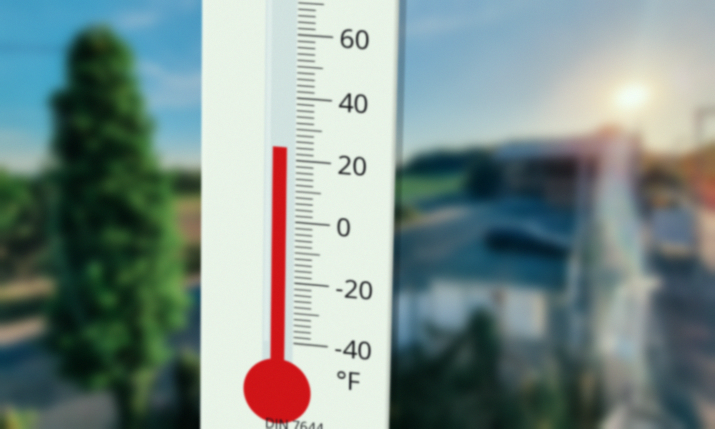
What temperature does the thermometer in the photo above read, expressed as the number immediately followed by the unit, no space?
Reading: 24°F
